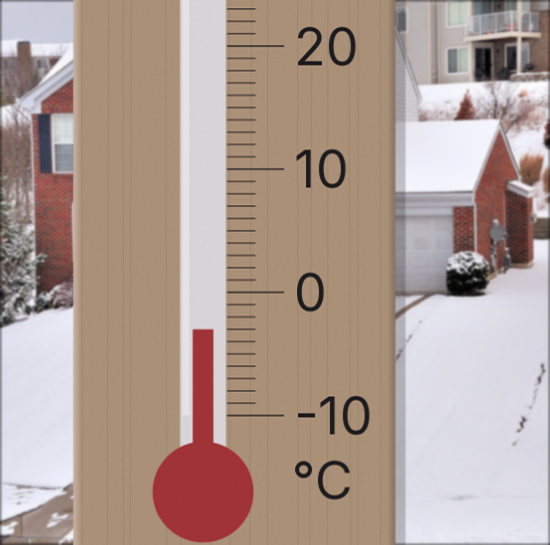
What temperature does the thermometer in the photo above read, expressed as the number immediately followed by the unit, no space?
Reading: -3°C
